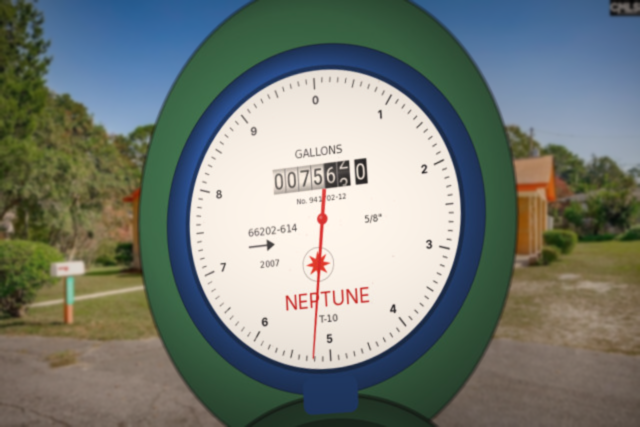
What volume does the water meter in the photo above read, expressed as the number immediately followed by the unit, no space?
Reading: 75625.2gal
